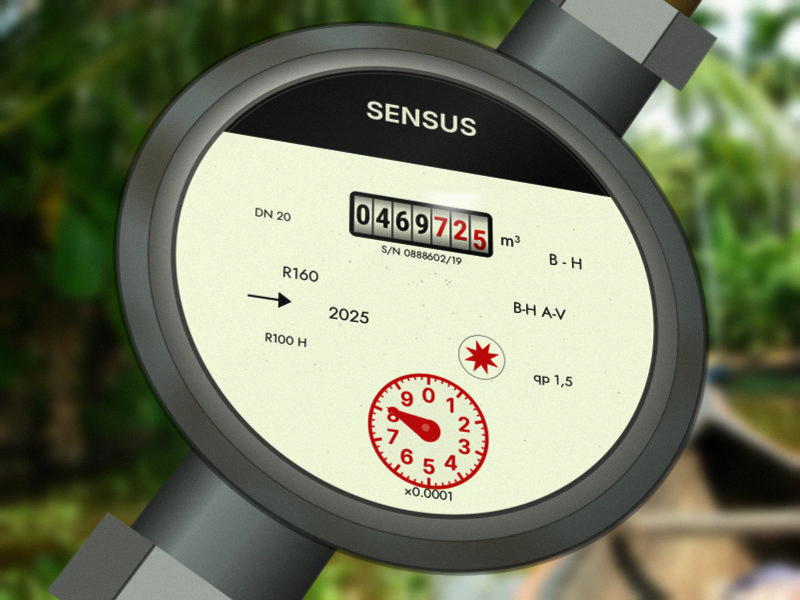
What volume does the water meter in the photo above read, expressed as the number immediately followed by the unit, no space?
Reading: 469.7248m³
